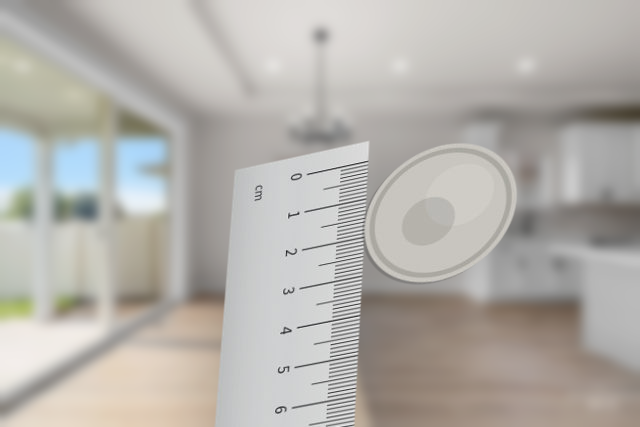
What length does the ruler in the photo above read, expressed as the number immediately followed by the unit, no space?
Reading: 3.5cm
